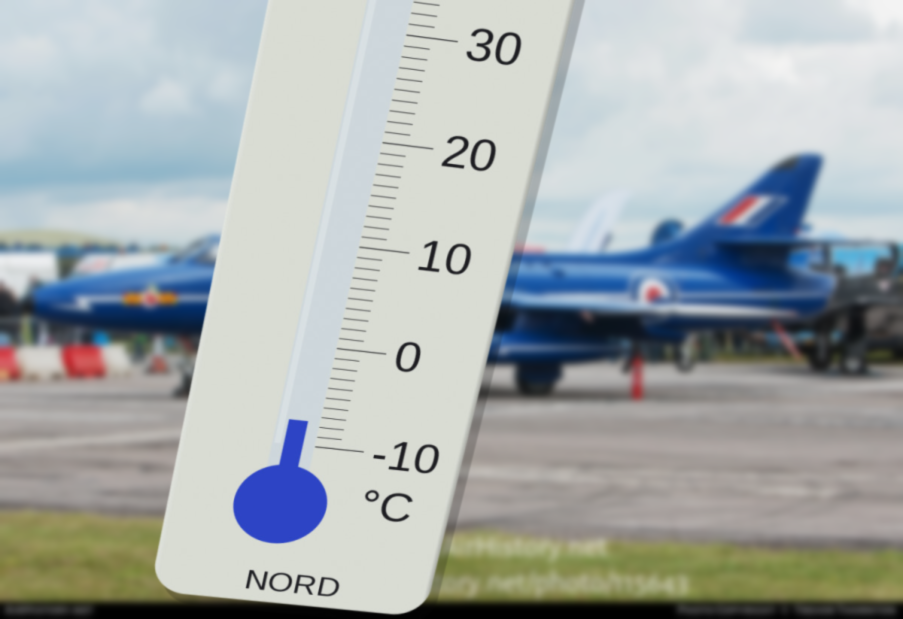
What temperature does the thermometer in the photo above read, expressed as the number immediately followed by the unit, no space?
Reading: -7.5°C
